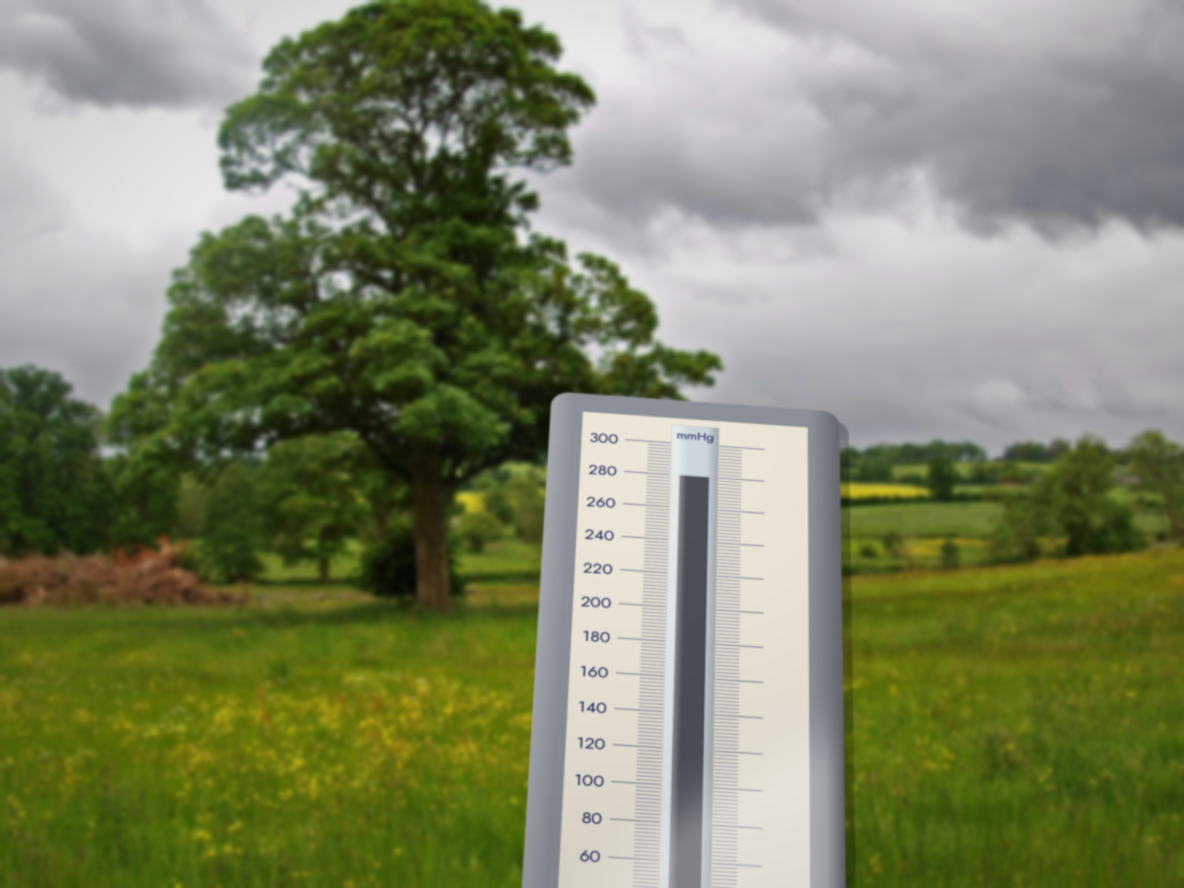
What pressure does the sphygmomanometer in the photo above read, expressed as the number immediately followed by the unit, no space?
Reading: 280mmHg
